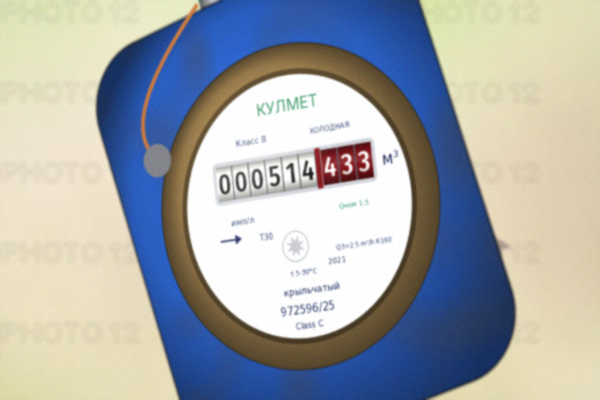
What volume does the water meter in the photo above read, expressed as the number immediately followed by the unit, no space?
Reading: 514.433m³
